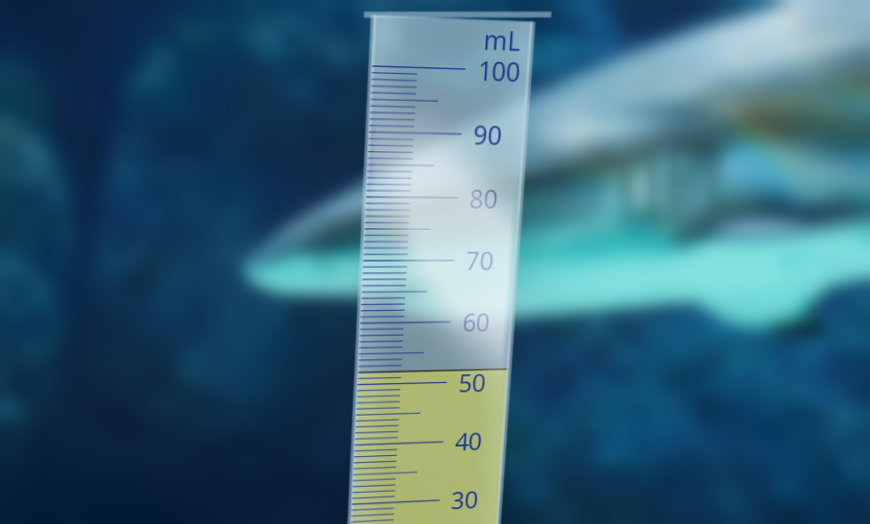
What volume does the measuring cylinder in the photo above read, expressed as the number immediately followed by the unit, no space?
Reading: 52mL
